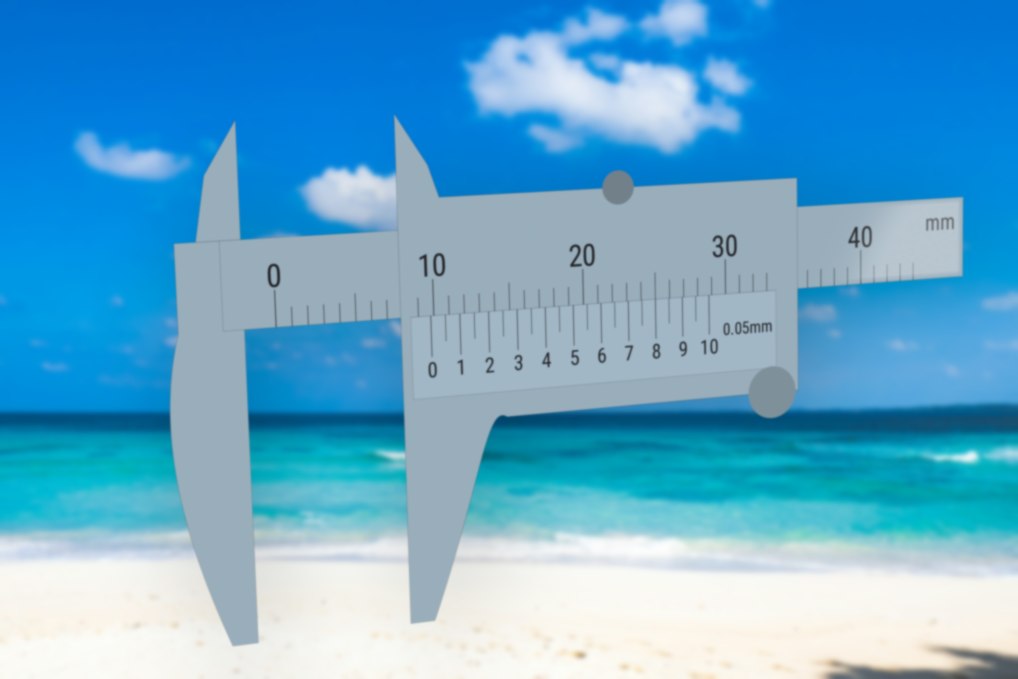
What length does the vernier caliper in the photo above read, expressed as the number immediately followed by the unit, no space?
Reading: 9.8mm
